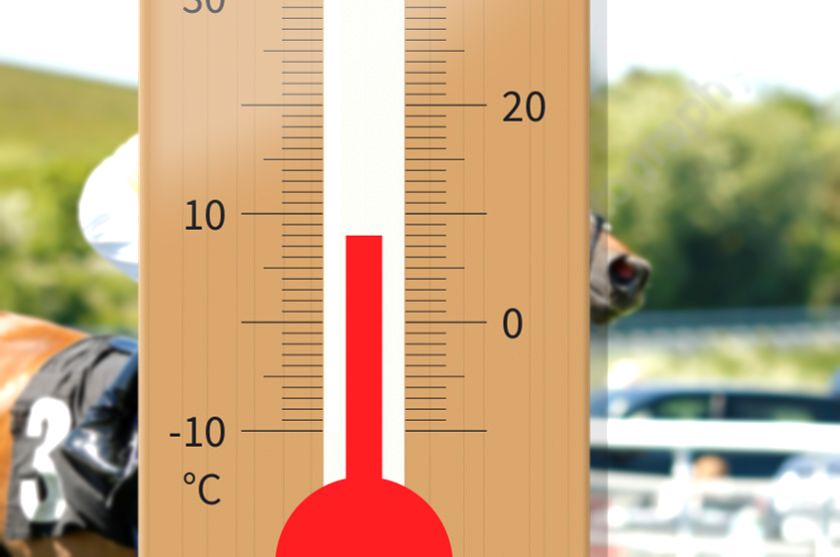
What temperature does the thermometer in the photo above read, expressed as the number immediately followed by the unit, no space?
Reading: 8°C
